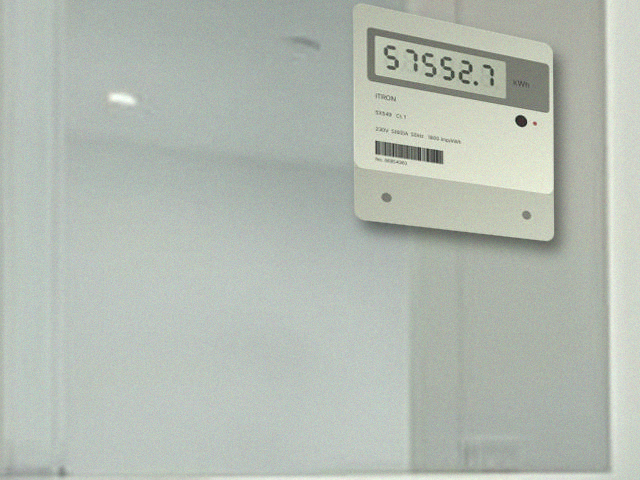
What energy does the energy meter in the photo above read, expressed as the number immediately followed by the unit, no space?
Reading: 57552.7kWh
